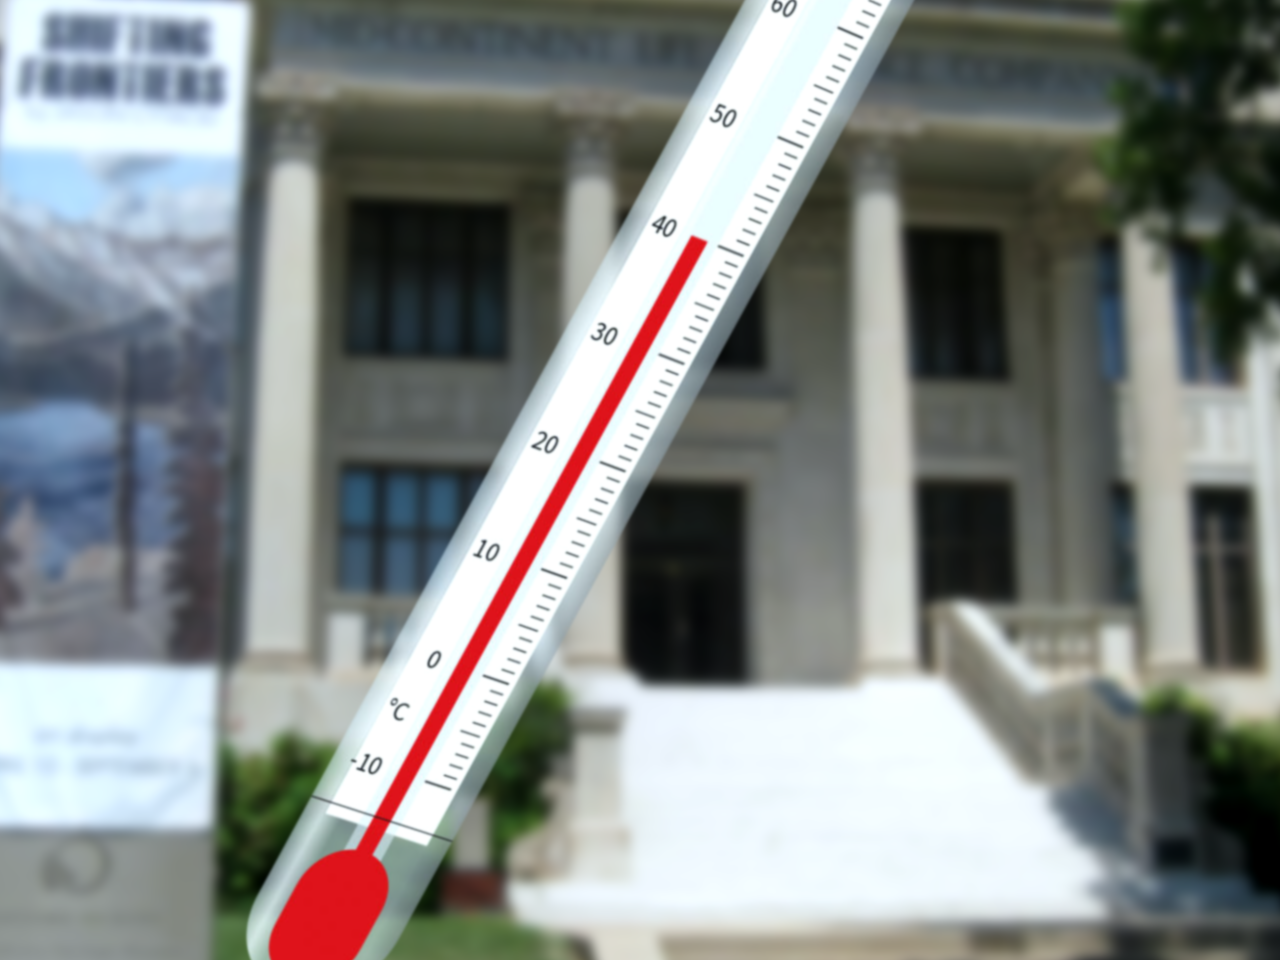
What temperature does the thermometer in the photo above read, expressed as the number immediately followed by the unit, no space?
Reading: 40°C
